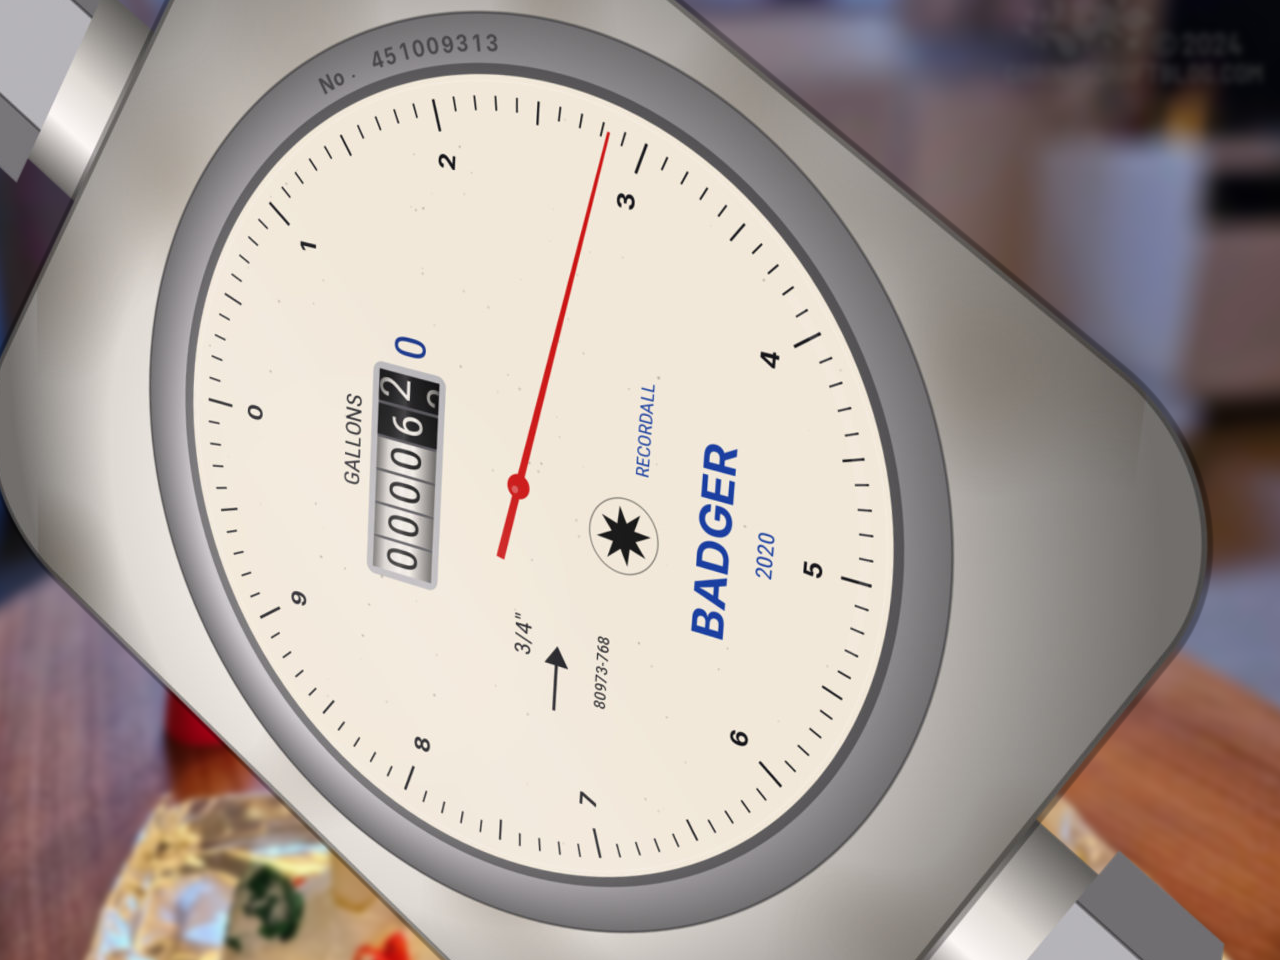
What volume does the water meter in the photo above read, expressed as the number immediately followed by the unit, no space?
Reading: 622.8gal
